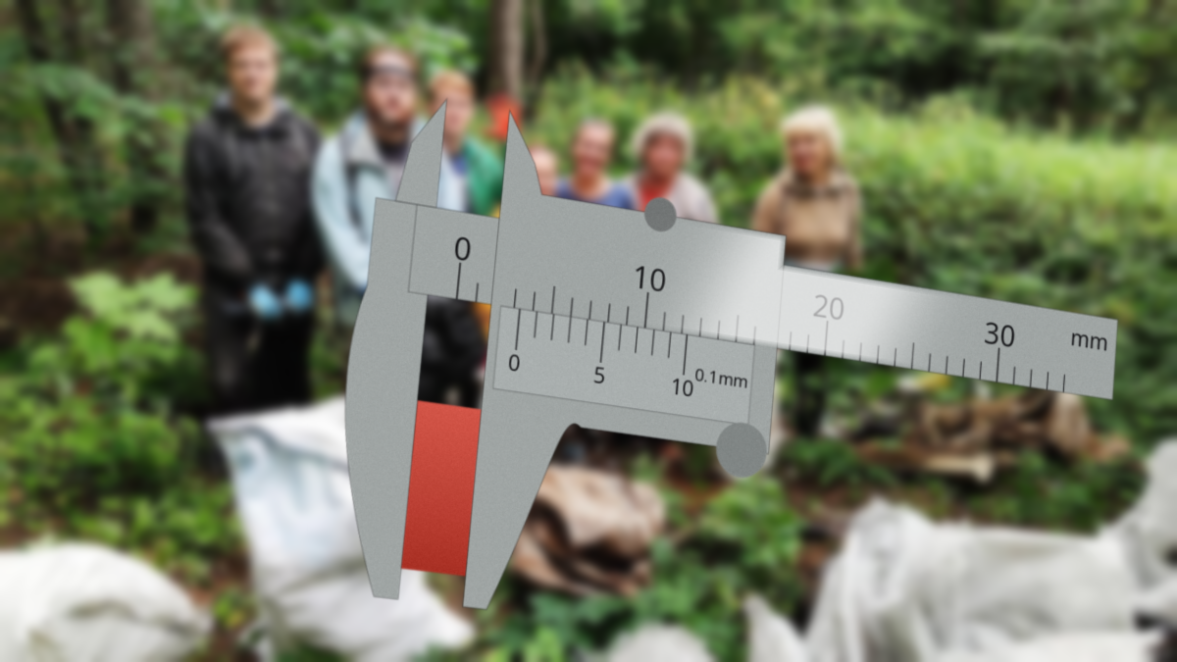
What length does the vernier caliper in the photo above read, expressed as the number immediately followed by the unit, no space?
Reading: 3.3mm
